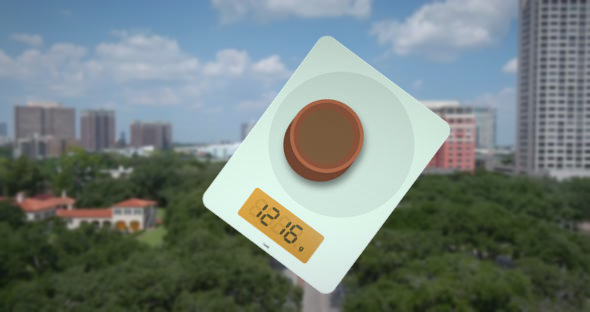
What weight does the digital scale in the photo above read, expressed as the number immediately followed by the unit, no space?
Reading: 1216g
